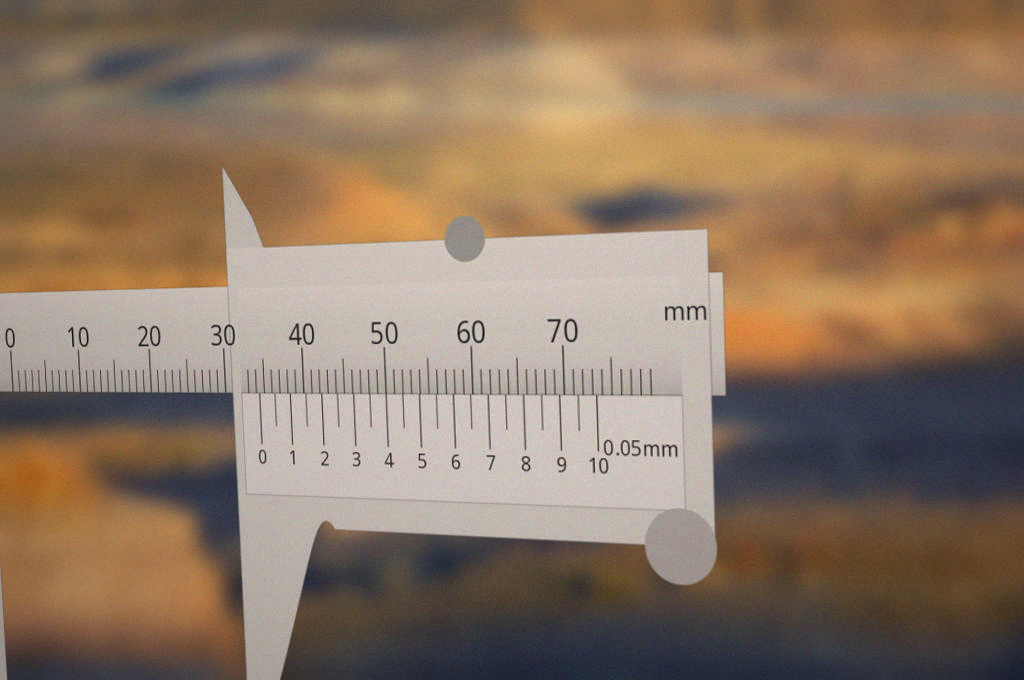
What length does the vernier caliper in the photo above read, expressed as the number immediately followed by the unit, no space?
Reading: 34.4mm
